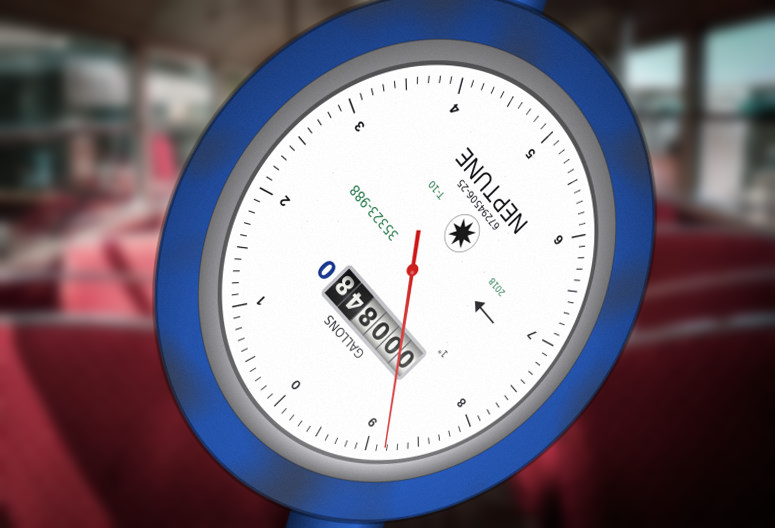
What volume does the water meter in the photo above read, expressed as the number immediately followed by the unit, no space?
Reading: 8478.8gal
